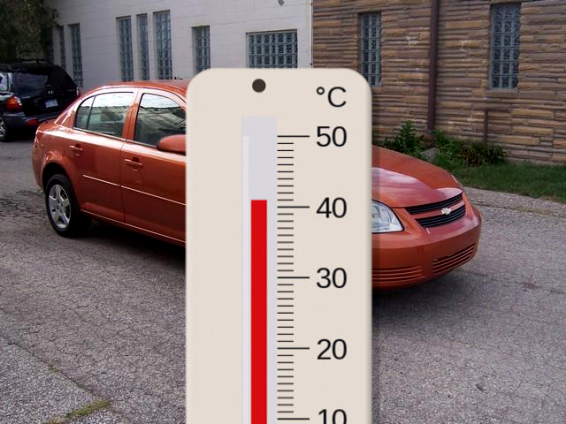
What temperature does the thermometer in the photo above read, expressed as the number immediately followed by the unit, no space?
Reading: 41°C
